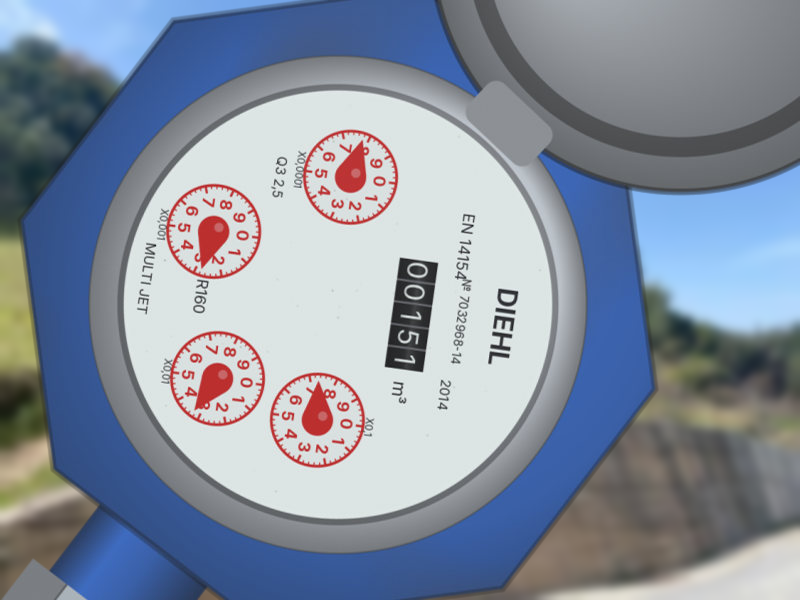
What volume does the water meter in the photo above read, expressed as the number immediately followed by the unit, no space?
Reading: 151.7327m³
